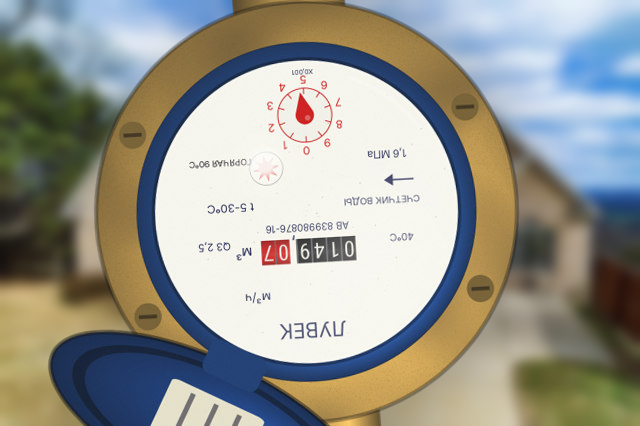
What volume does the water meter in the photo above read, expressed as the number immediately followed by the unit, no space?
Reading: 149.074m³
